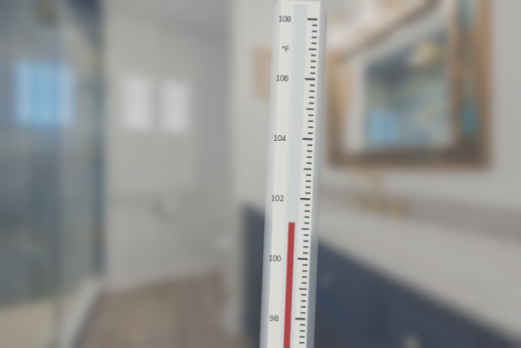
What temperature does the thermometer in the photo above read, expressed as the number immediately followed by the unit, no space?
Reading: 101.2°F
